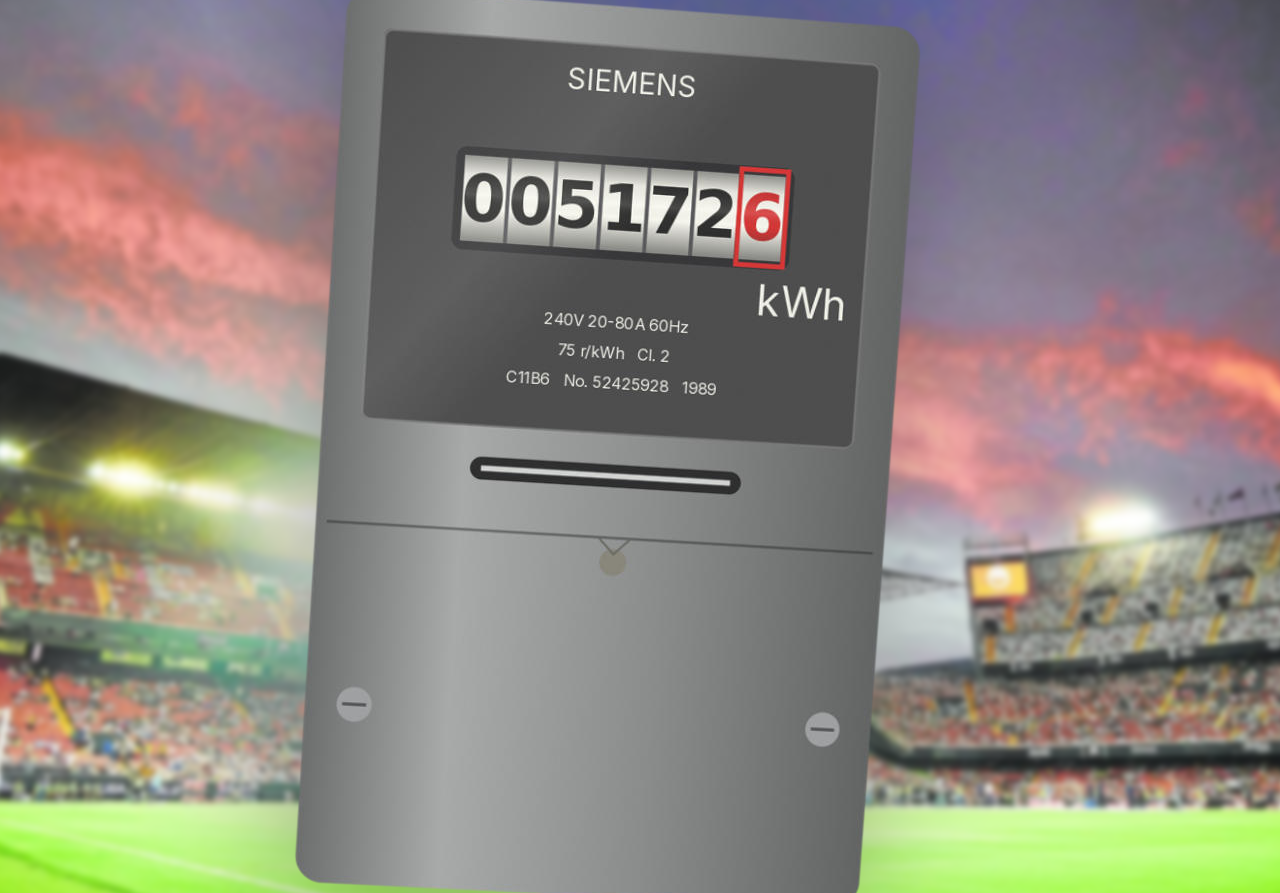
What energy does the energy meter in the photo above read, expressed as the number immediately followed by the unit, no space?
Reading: 5172.6kWh
